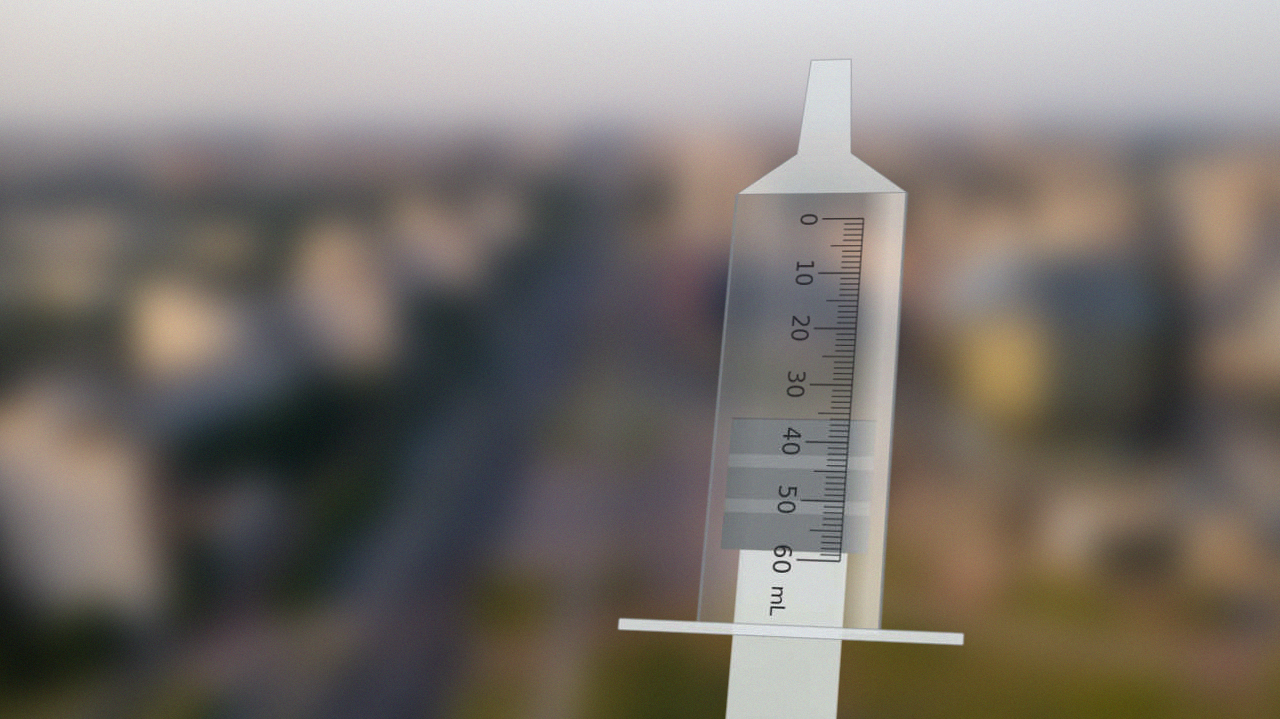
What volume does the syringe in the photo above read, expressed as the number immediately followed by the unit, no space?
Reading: 36mL
